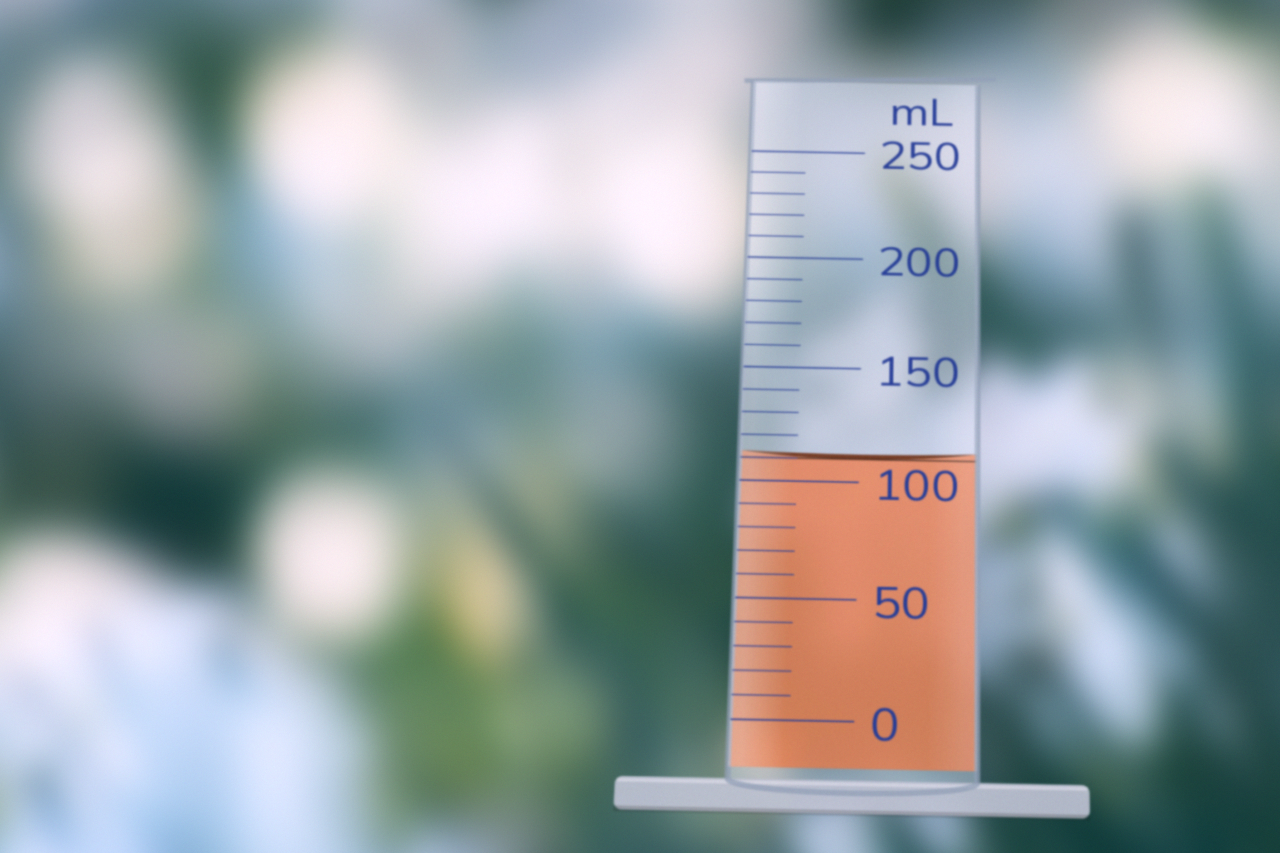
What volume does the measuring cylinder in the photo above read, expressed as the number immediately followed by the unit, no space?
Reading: 110mL
